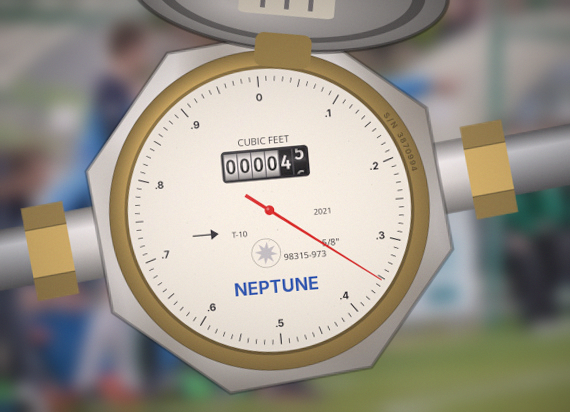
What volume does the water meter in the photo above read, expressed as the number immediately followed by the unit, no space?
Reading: 45.35ft³
